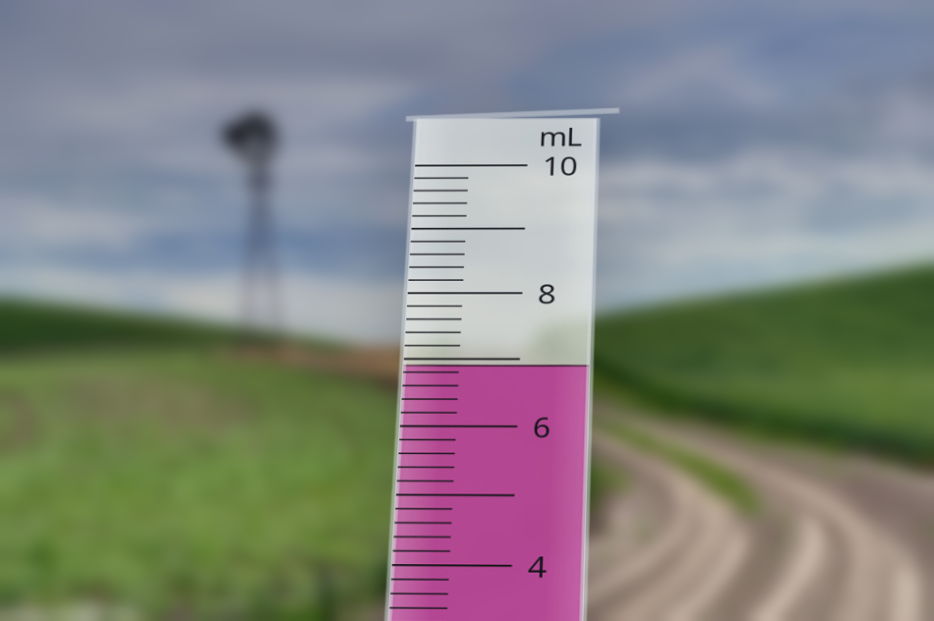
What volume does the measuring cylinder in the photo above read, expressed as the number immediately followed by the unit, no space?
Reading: 6.9mL
